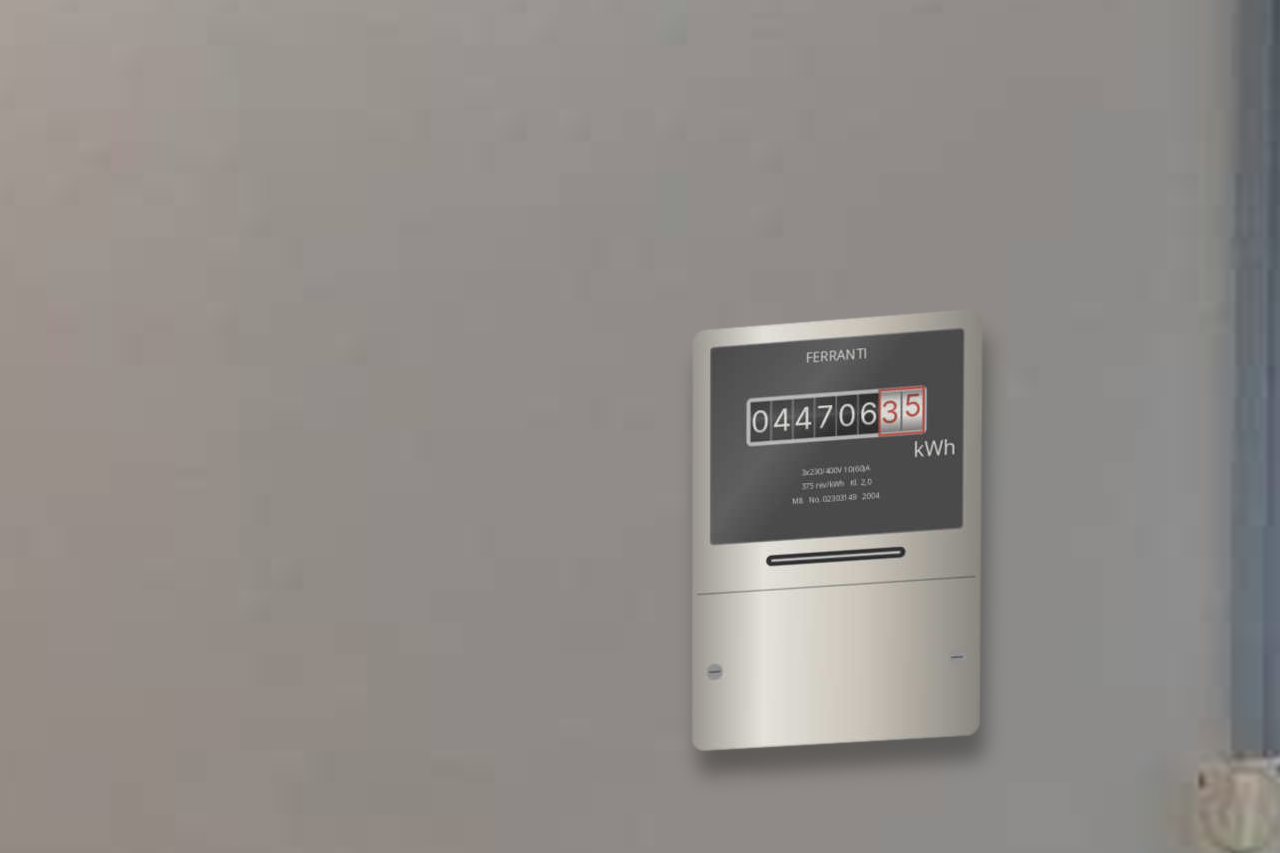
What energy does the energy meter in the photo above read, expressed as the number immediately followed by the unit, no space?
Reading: 44706.35kWh
